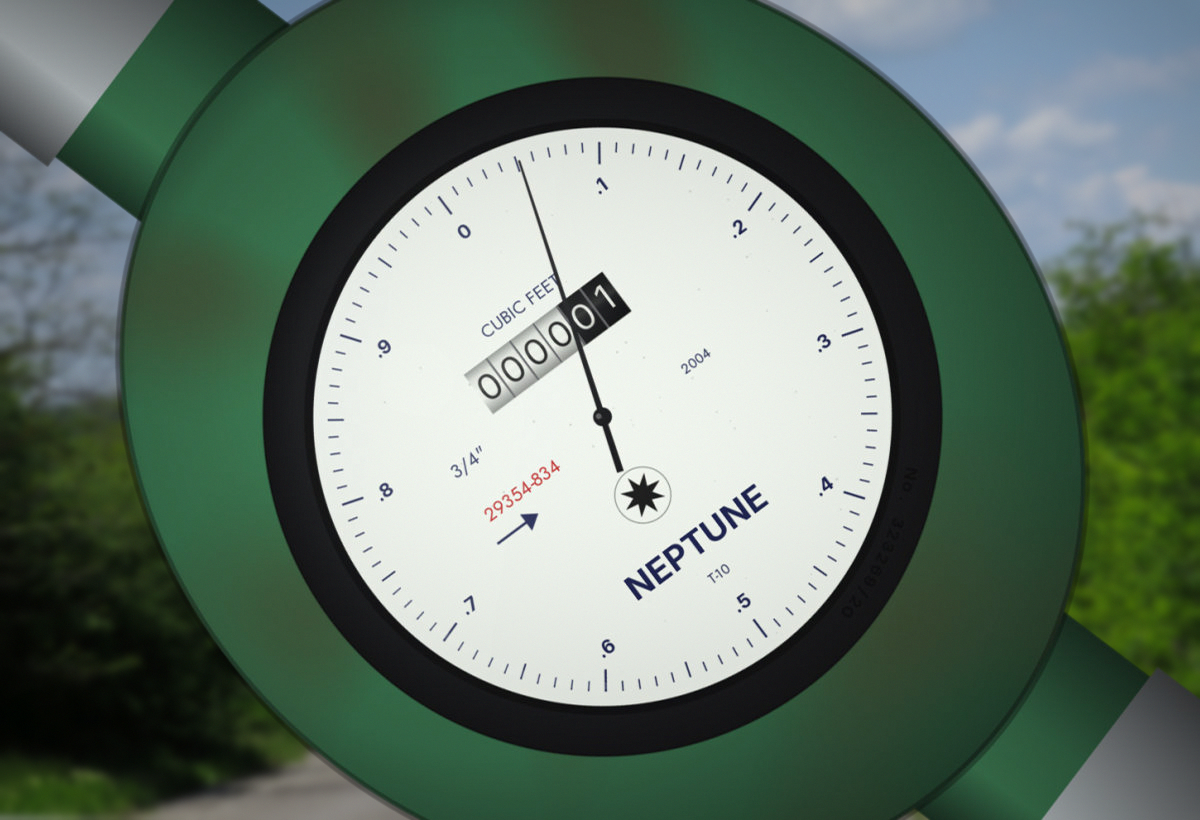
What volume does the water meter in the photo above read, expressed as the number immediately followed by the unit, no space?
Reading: 1.05ft³
